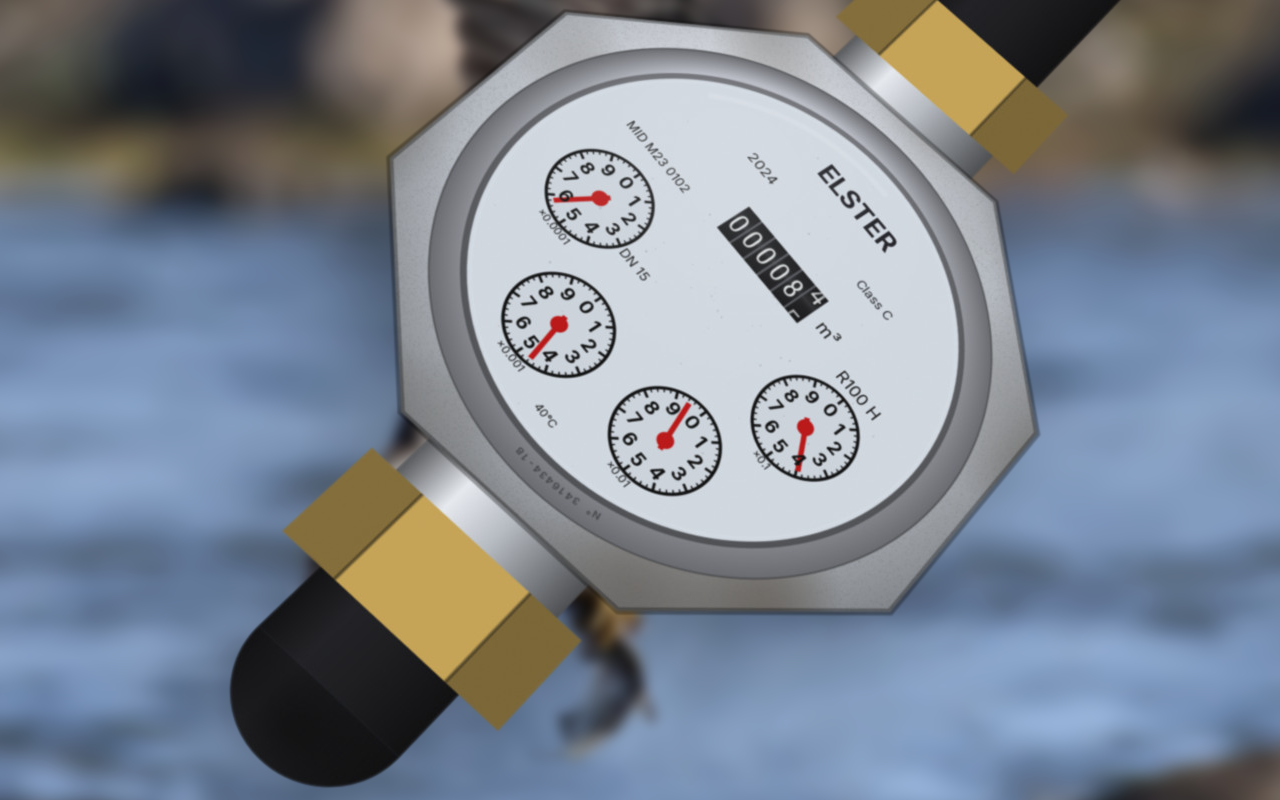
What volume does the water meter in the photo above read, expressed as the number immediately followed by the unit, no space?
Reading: 84.3945m³
